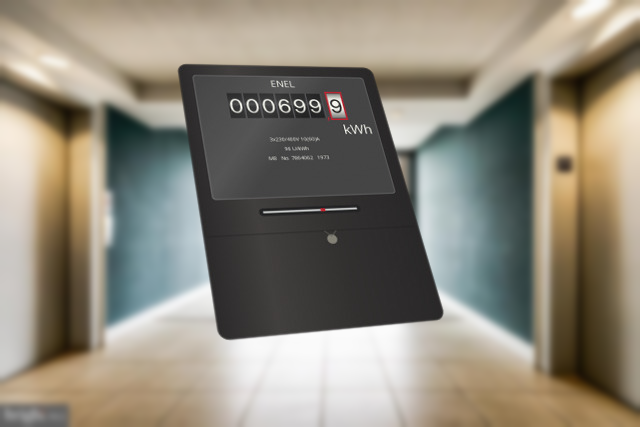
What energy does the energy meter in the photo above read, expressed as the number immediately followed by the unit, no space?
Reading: 699.9kWh
